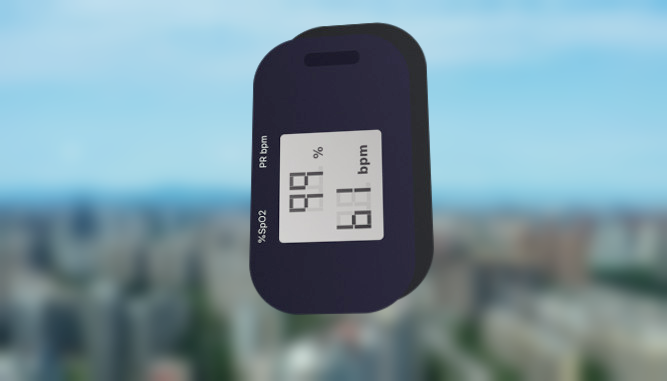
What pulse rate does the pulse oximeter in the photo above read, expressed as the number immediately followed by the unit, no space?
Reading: 61bpm
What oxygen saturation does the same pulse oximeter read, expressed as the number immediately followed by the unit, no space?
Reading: 99%
